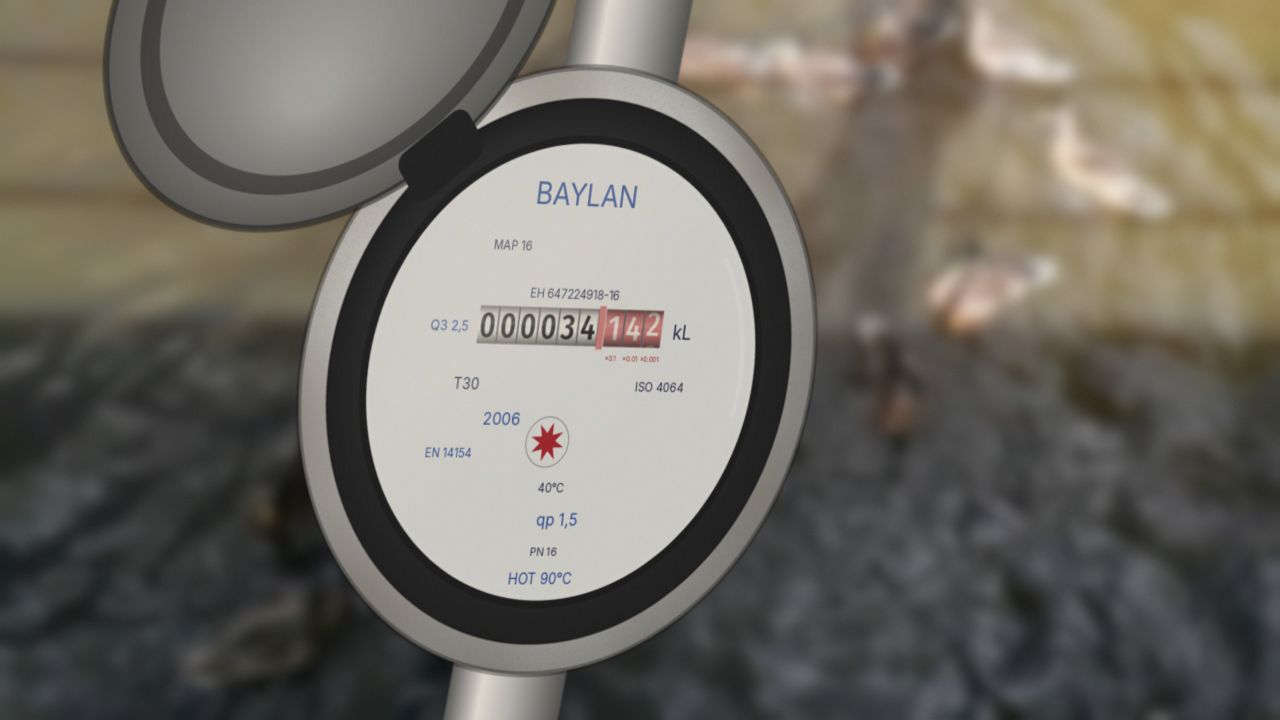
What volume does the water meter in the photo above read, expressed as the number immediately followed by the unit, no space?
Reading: 34.142kL
